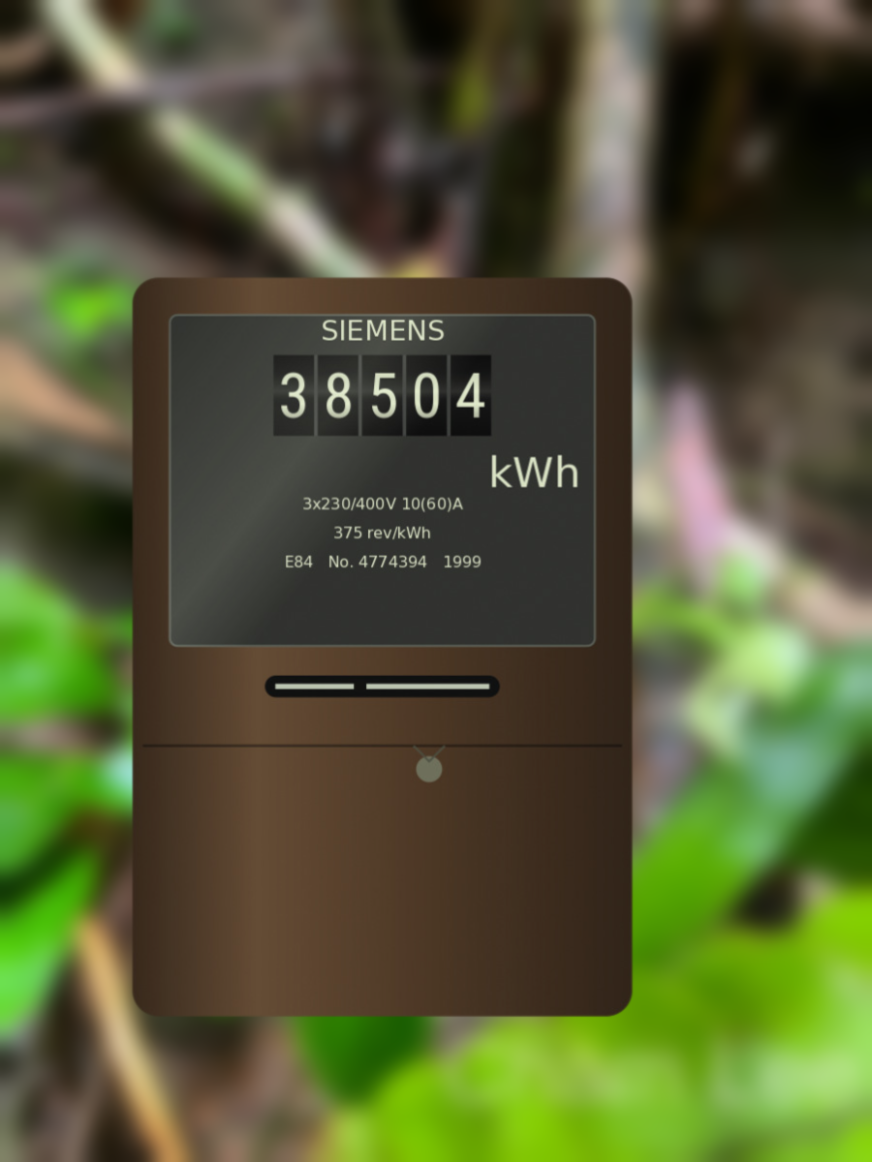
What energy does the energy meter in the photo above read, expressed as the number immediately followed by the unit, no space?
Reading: 38504kWh
